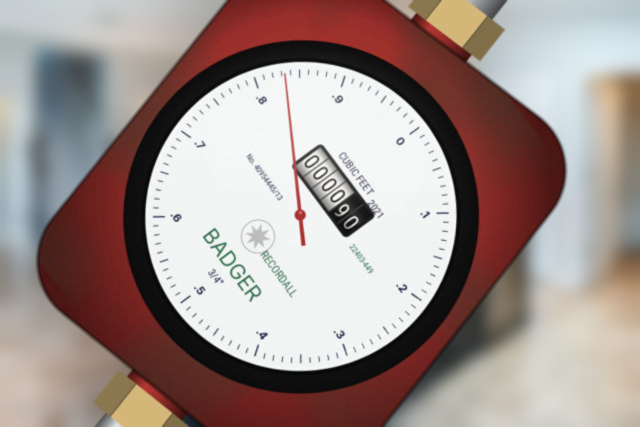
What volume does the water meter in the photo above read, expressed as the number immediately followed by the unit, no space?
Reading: 89.83ft³
